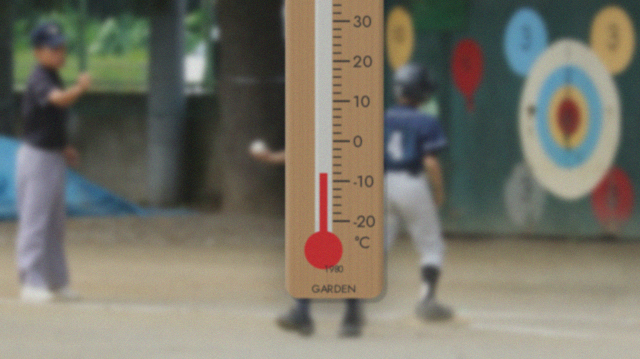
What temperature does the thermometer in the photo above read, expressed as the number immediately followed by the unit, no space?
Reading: -8°C
